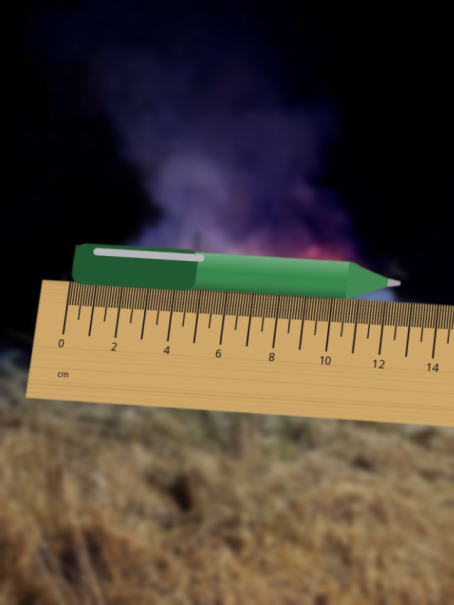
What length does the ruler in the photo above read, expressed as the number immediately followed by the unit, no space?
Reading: 12.5cm
